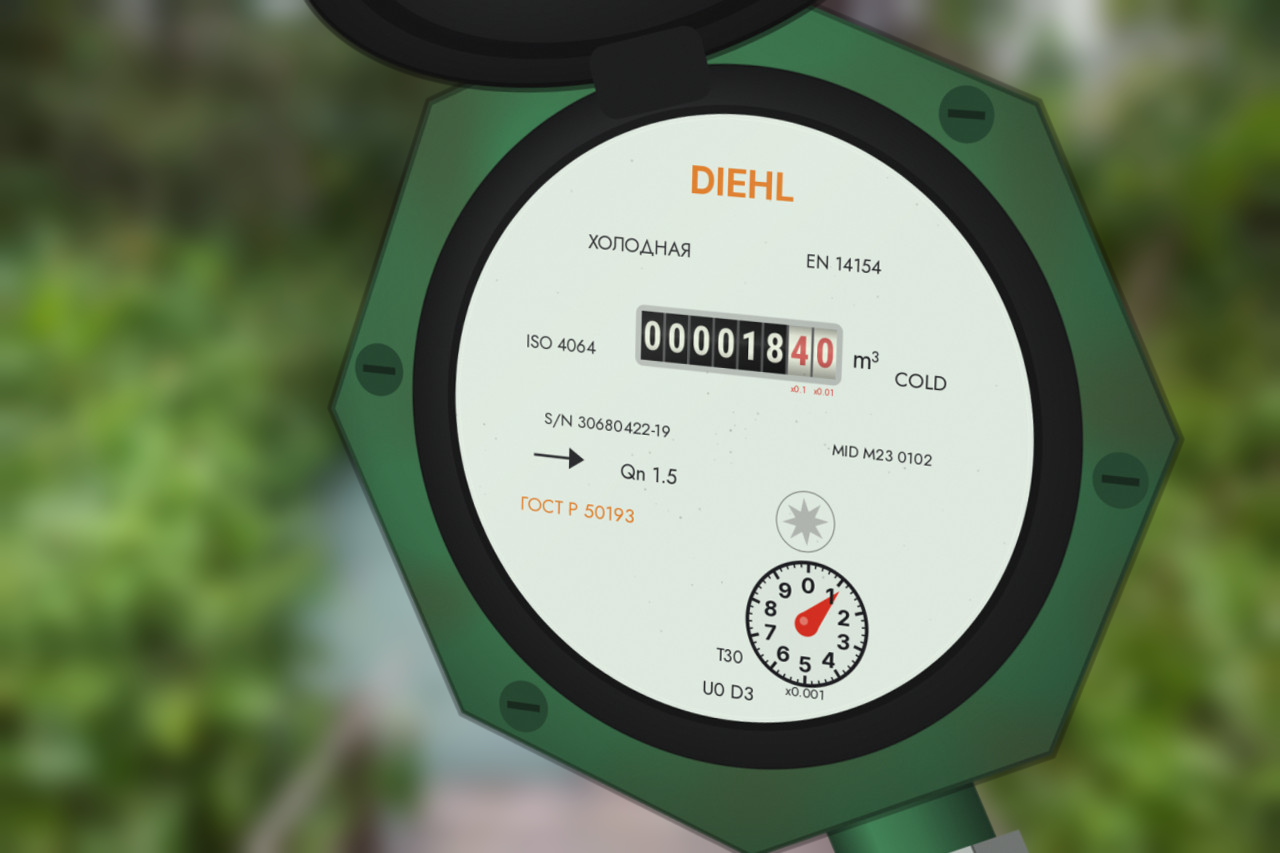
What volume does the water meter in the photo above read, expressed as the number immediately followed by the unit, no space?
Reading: 18.401m³
